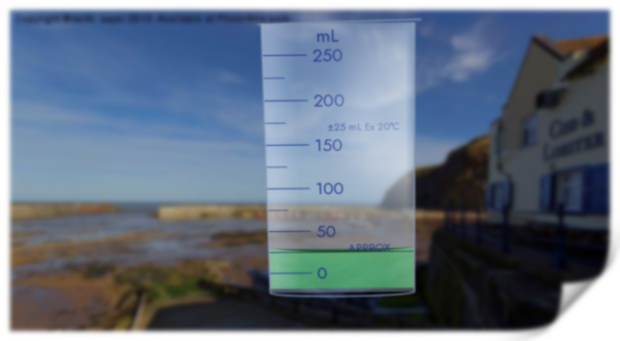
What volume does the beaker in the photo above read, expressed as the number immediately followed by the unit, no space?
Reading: 25mL
